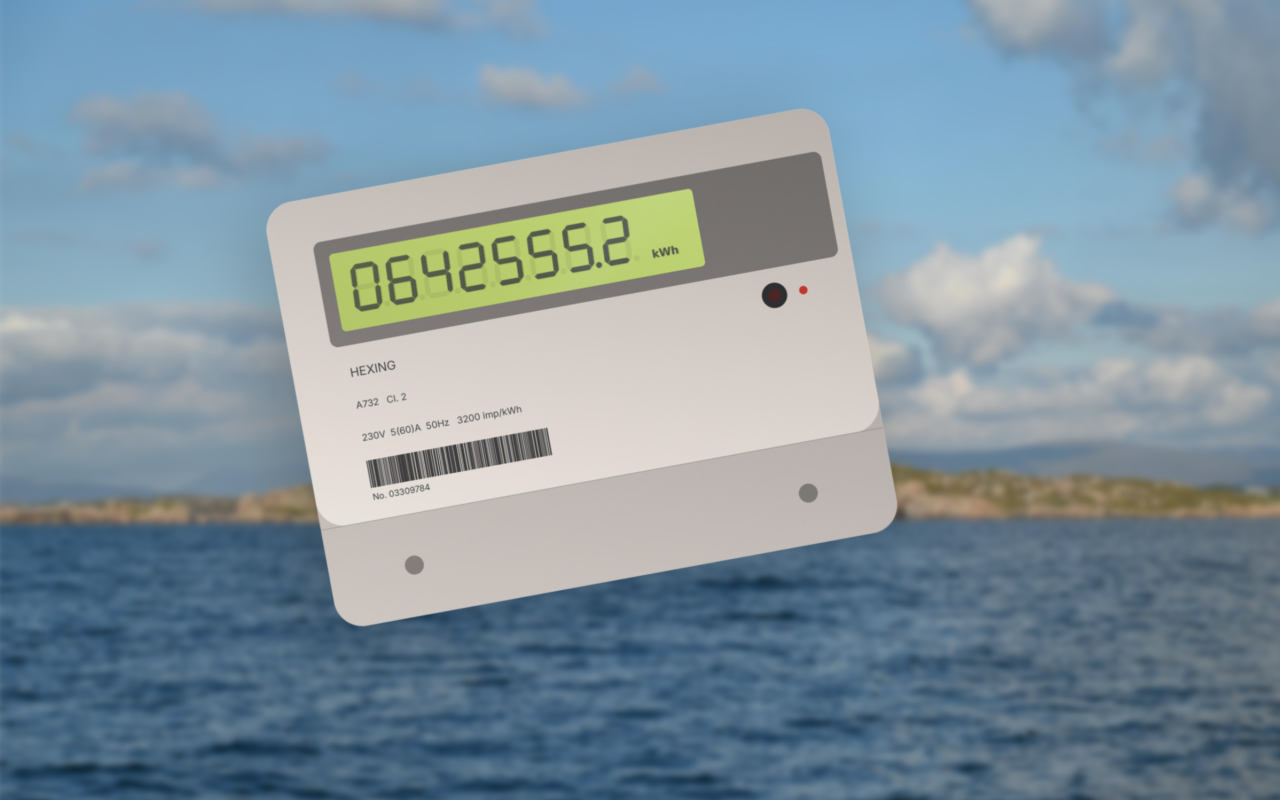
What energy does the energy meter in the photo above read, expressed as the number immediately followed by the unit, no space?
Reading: 642555.2kWh
